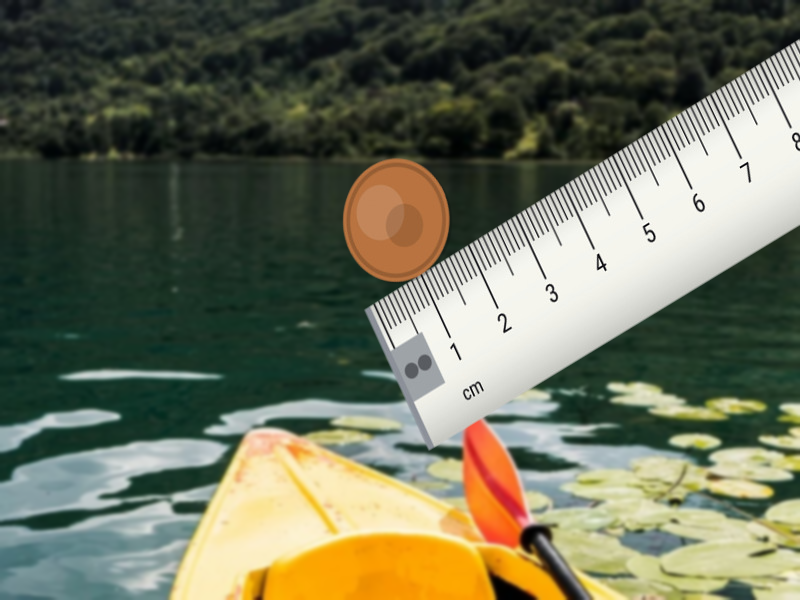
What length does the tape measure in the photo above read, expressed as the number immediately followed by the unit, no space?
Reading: 2cm
